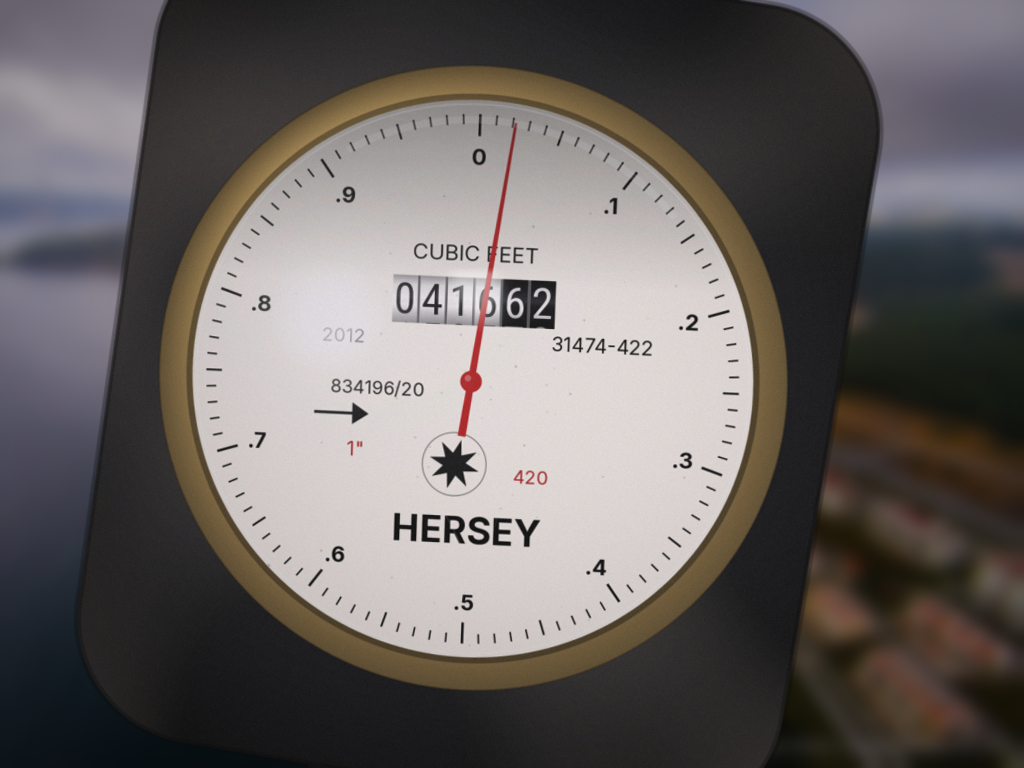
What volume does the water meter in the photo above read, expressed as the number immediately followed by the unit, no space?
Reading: 41662.02ft³
